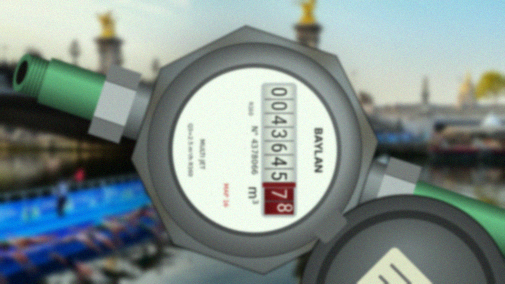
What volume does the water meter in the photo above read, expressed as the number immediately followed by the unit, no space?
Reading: 43645.78m³
